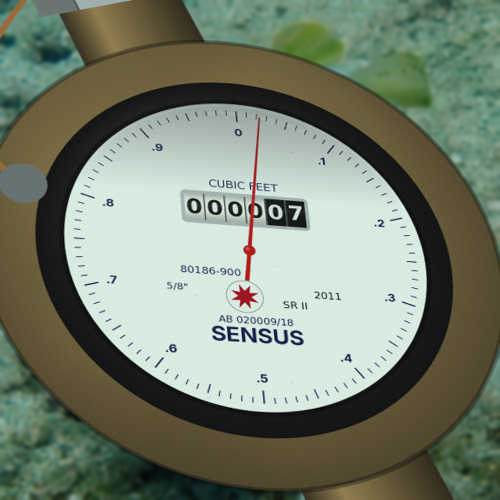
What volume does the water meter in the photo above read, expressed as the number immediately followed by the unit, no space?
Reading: 7.02ft³
